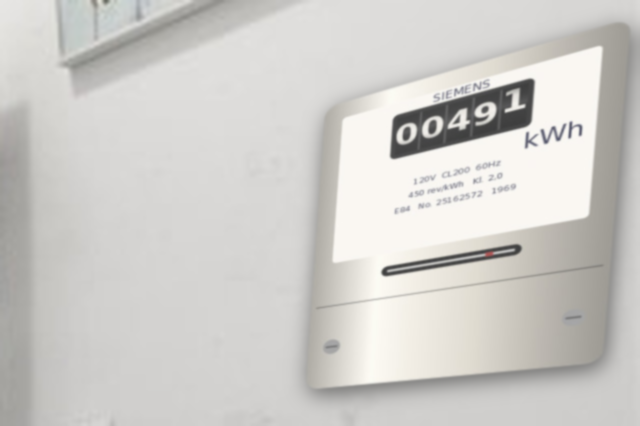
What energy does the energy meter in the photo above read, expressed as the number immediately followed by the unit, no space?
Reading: 491kWh
